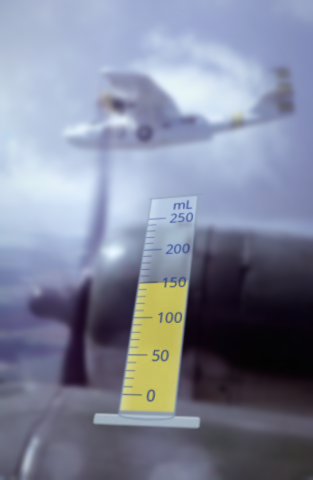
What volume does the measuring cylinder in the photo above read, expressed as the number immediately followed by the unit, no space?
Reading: 150mL
